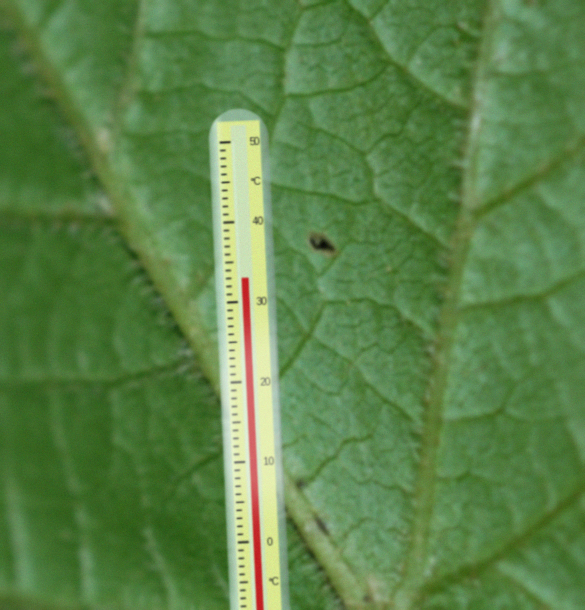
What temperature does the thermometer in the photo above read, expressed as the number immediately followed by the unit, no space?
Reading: 33°C
